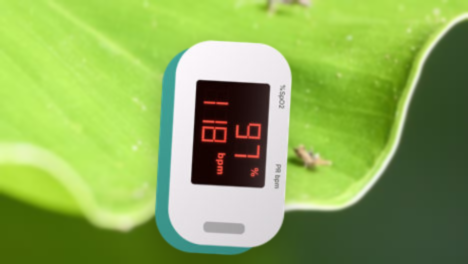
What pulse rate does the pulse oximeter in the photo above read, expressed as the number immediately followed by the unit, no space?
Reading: 118bpm
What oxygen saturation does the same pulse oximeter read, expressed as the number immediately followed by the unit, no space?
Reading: 97%
